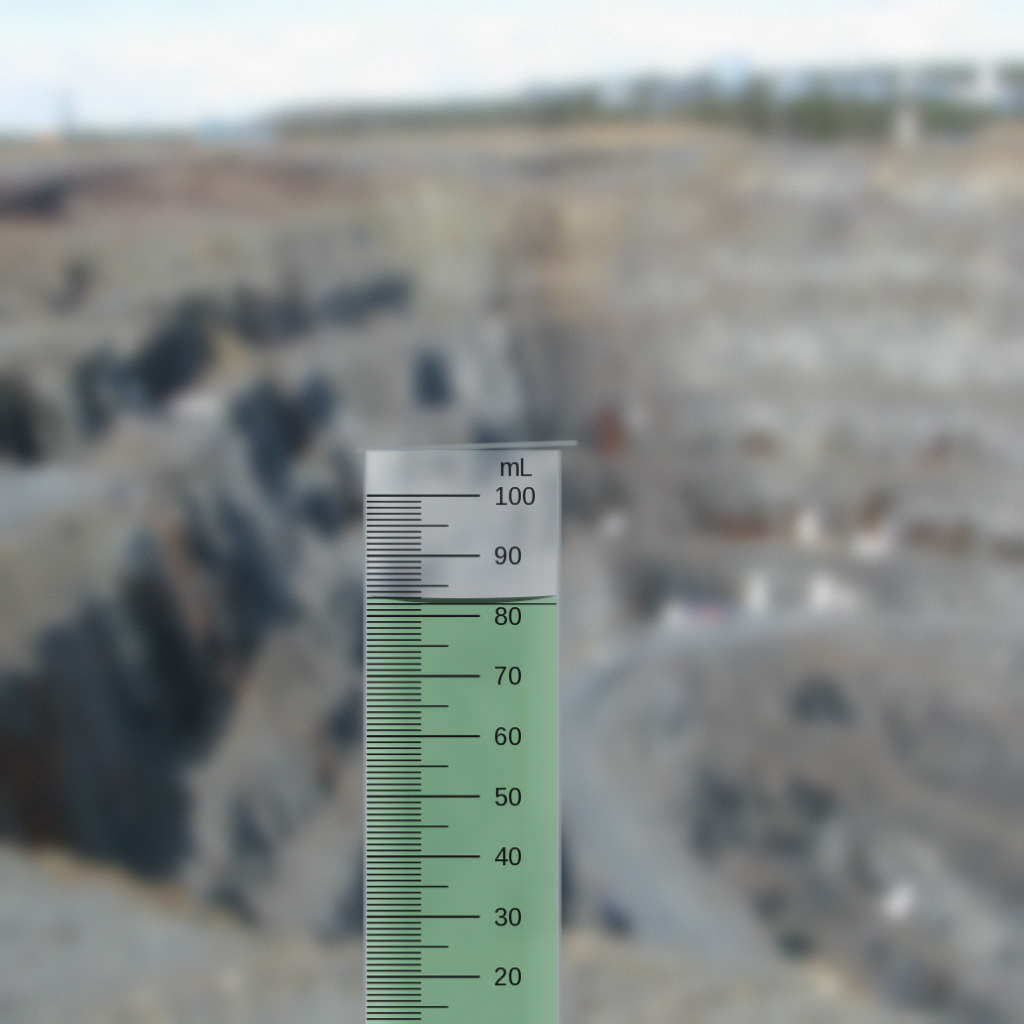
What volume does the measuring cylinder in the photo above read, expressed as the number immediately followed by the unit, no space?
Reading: 82mL
